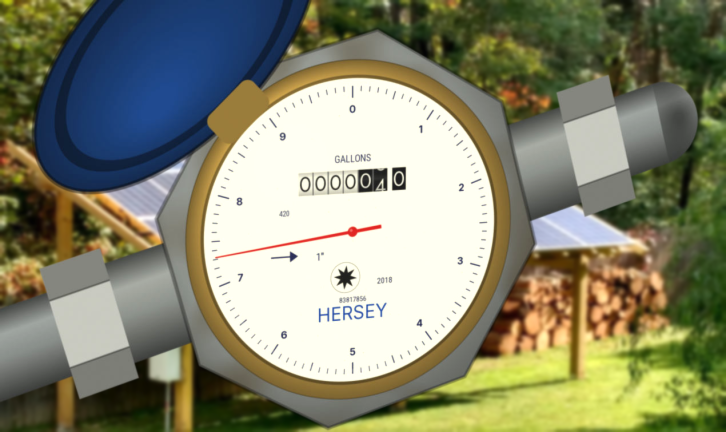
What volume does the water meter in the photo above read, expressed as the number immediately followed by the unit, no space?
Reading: 37.3gal
